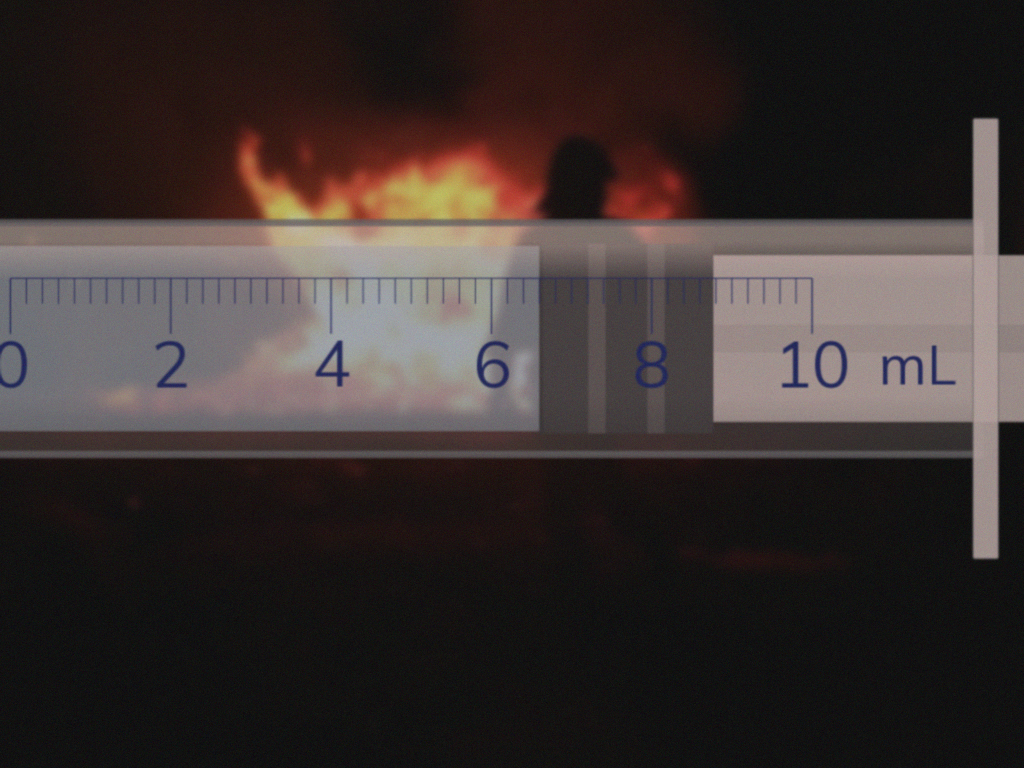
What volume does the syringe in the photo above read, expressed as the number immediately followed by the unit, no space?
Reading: 6.6mL
